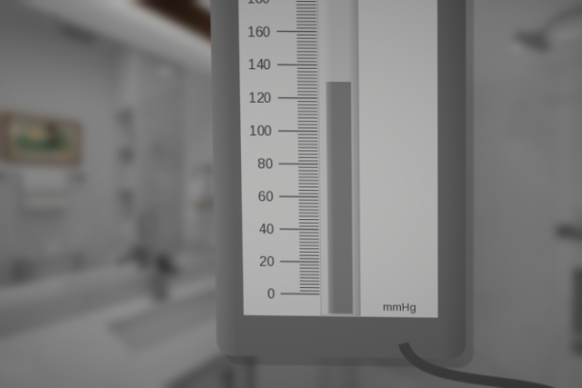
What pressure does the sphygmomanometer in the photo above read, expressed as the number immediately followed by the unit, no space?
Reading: 130mmHg
